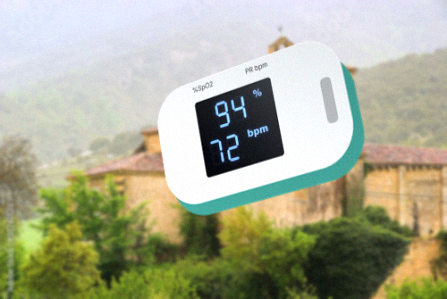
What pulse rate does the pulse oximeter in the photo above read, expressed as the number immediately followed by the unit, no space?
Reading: 72bpm
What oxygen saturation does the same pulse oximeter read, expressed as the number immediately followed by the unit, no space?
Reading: 94%
